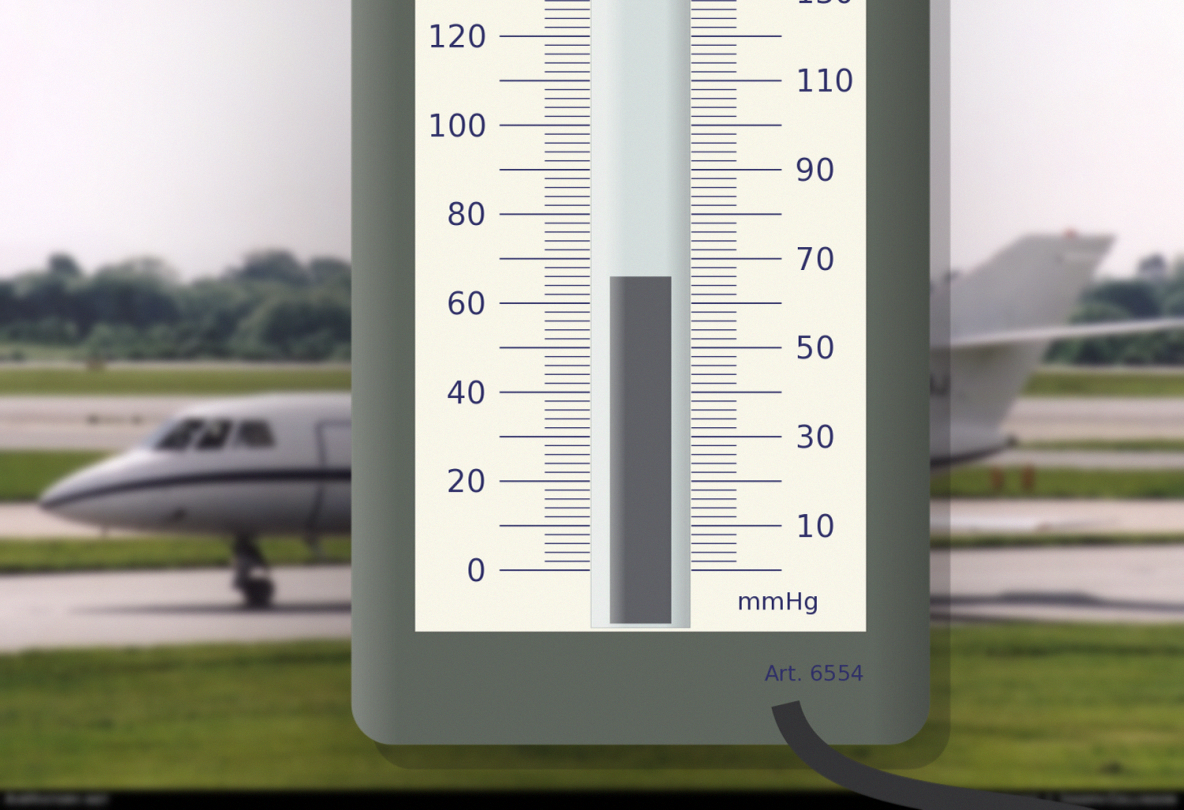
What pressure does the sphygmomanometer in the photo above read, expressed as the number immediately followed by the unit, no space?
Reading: 66mmHg
